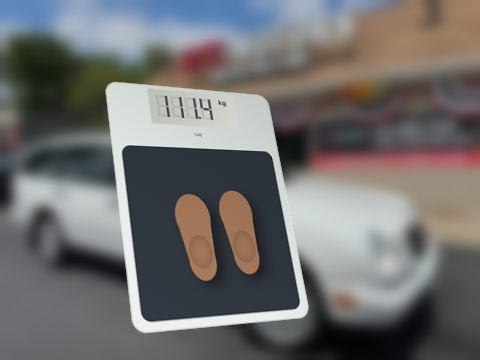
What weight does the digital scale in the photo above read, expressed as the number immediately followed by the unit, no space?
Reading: 111.4kg
